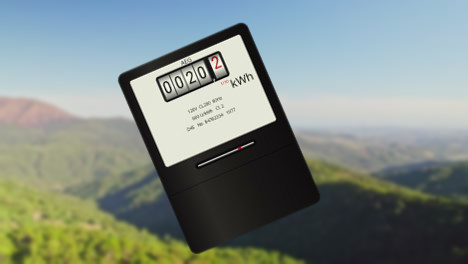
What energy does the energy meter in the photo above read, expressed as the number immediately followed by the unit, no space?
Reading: 20.2kWh
